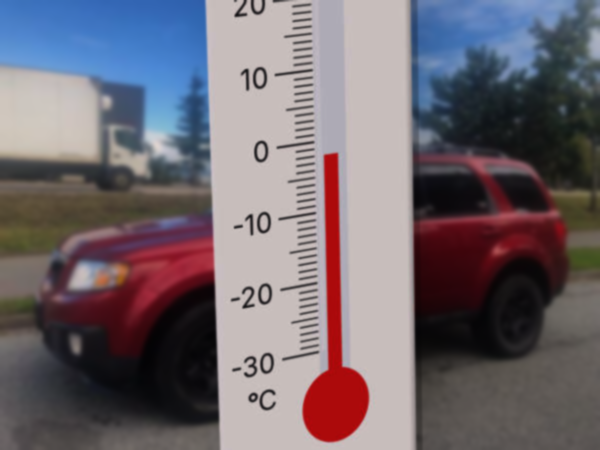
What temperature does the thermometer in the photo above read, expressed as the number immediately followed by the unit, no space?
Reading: -2°C
